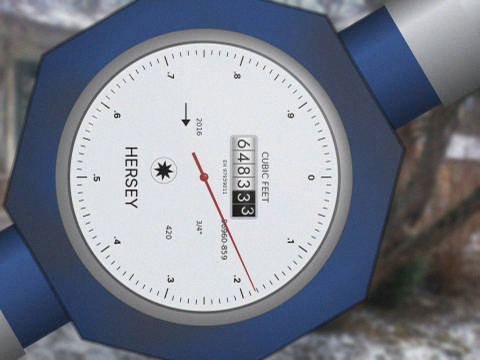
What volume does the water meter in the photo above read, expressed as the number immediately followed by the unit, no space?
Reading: 648333.18ft³
